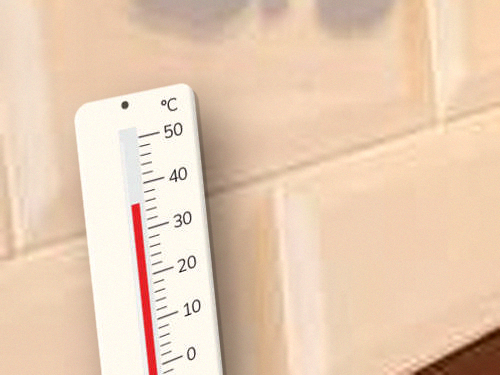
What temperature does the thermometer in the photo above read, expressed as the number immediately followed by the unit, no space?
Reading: 36°C
